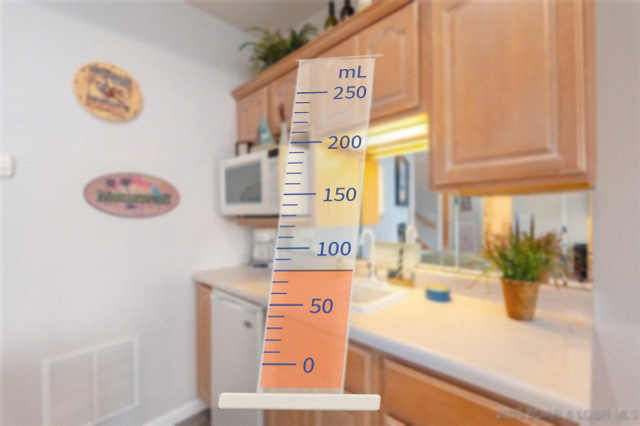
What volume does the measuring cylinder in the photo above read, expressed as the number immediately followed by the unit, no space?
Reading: 80mL
